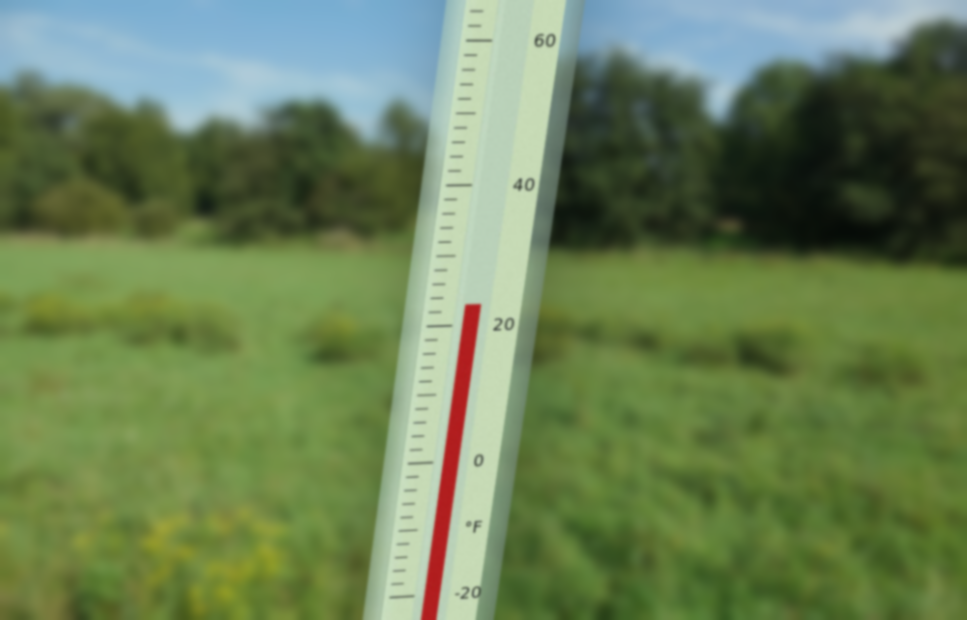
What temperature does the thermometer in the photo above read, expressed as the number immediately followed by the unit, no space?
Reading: 23°F
